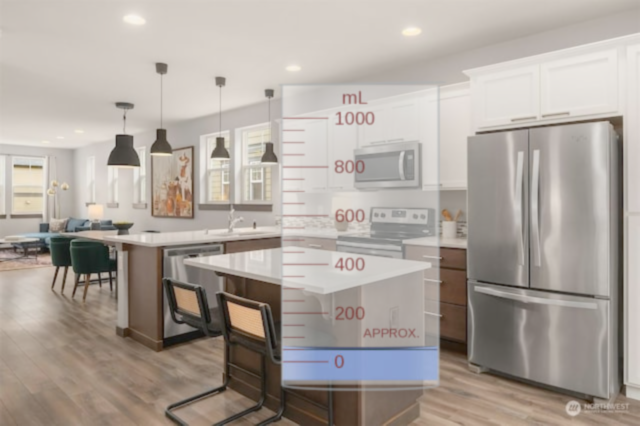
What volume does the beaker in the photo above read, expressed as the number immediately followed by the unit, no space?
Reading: 50mL
